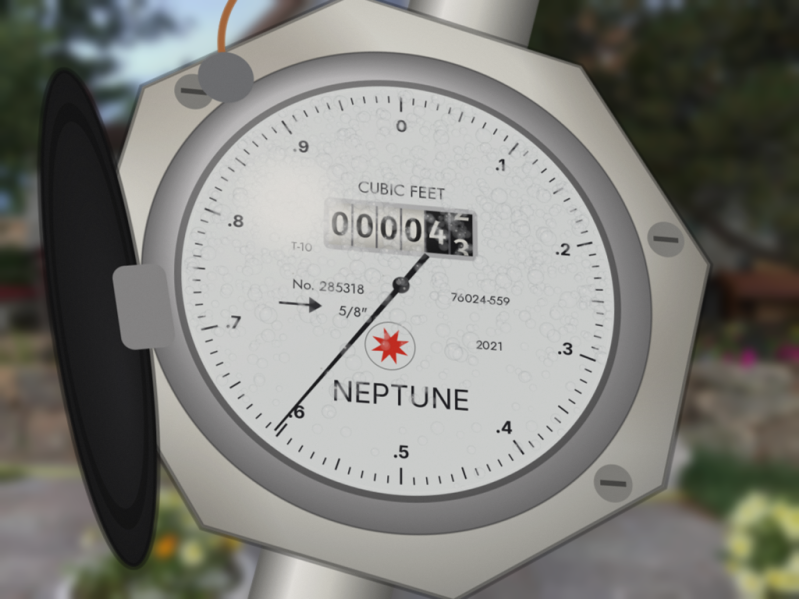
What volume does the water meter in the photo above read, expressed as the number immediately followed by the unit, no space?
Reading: 42.60ft³
